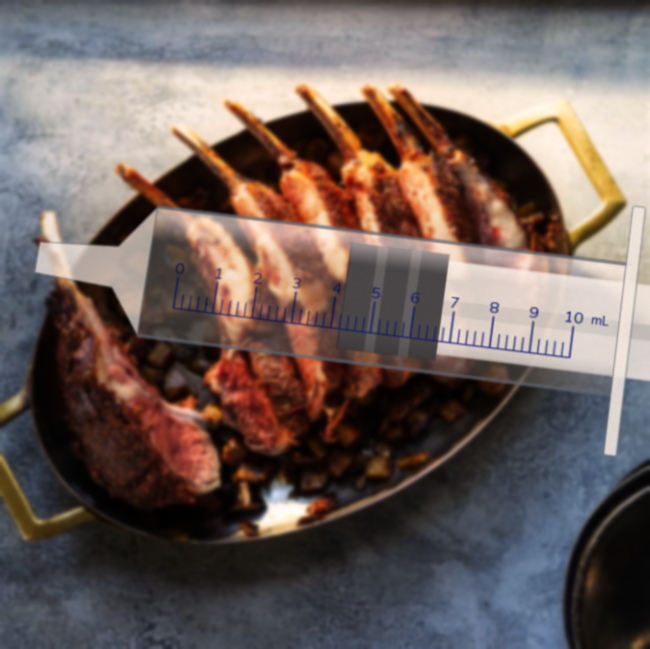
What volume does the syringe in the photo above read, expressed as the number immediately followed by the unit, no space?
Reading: 4.2mL
